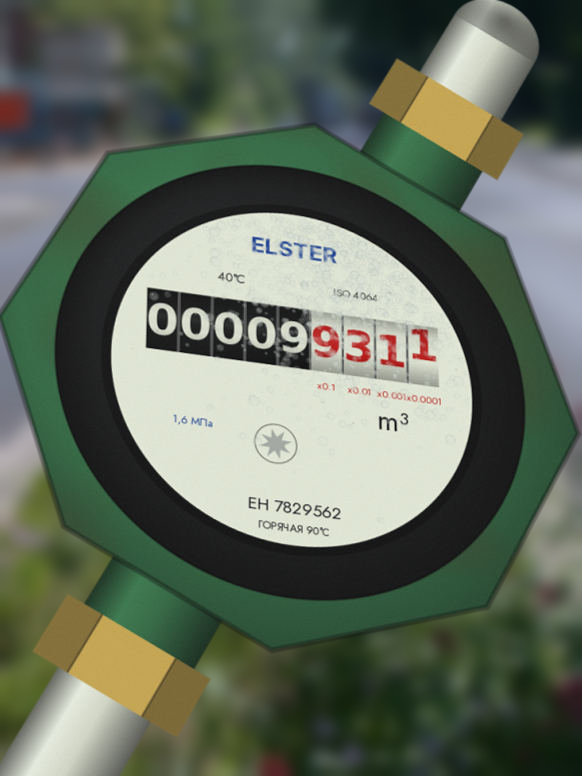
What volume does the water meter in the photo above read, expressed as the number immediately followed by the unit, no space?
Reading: 9.9311m³
